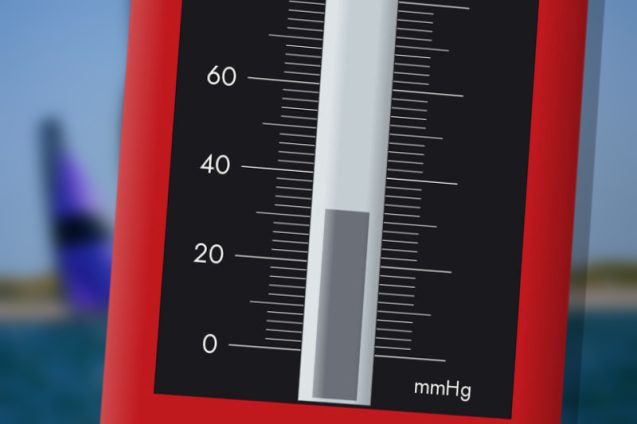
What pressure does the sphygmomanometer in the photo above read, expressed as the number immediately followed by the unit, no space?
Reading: 32mmHg
